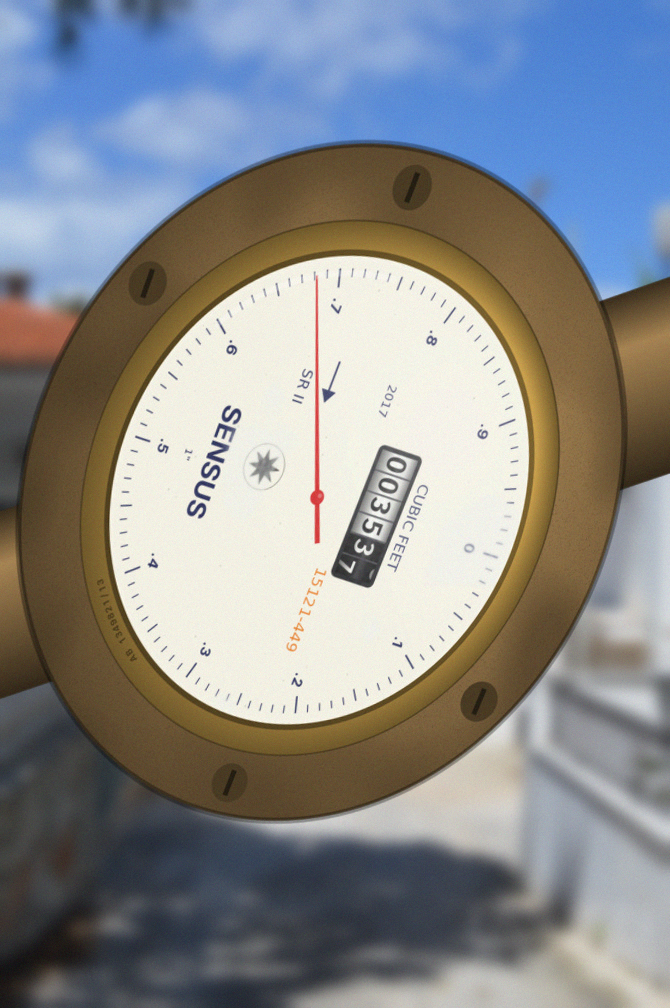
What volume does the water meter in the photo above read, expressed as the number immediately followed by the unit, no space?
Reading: 3536.68ft³
